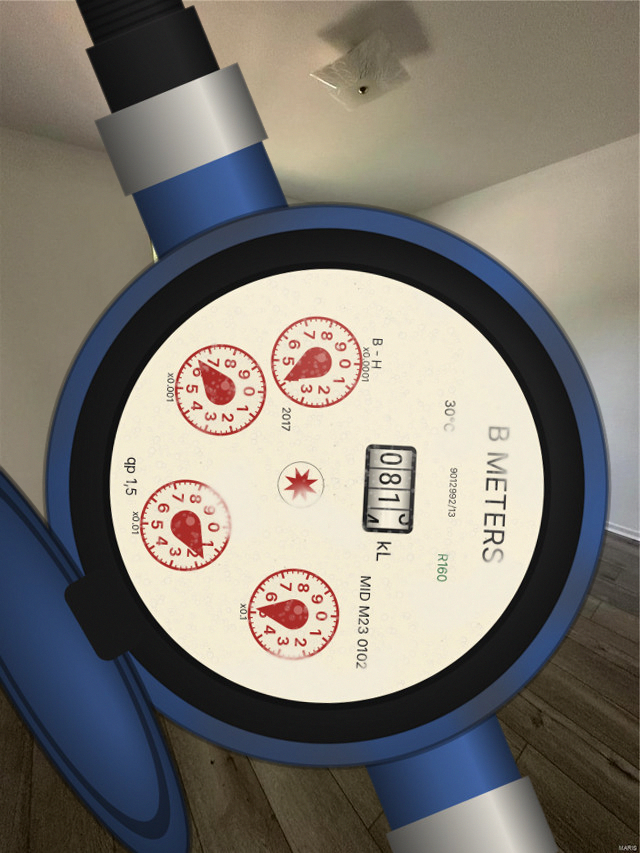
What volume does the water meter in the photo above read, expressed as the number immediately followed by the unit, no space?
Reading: 813.5164kL
